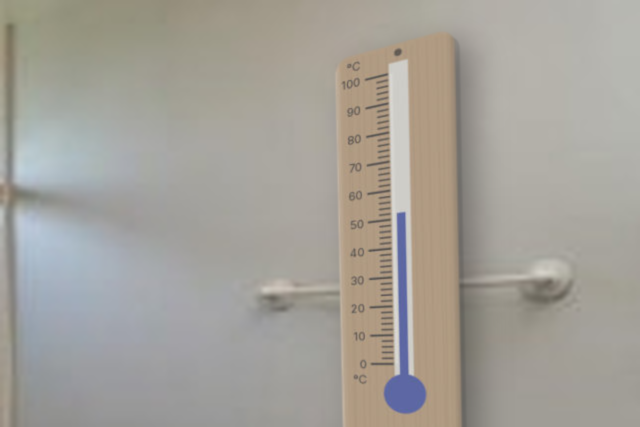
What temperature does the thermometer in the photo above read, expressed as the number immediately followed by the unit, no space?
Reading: 52°C
